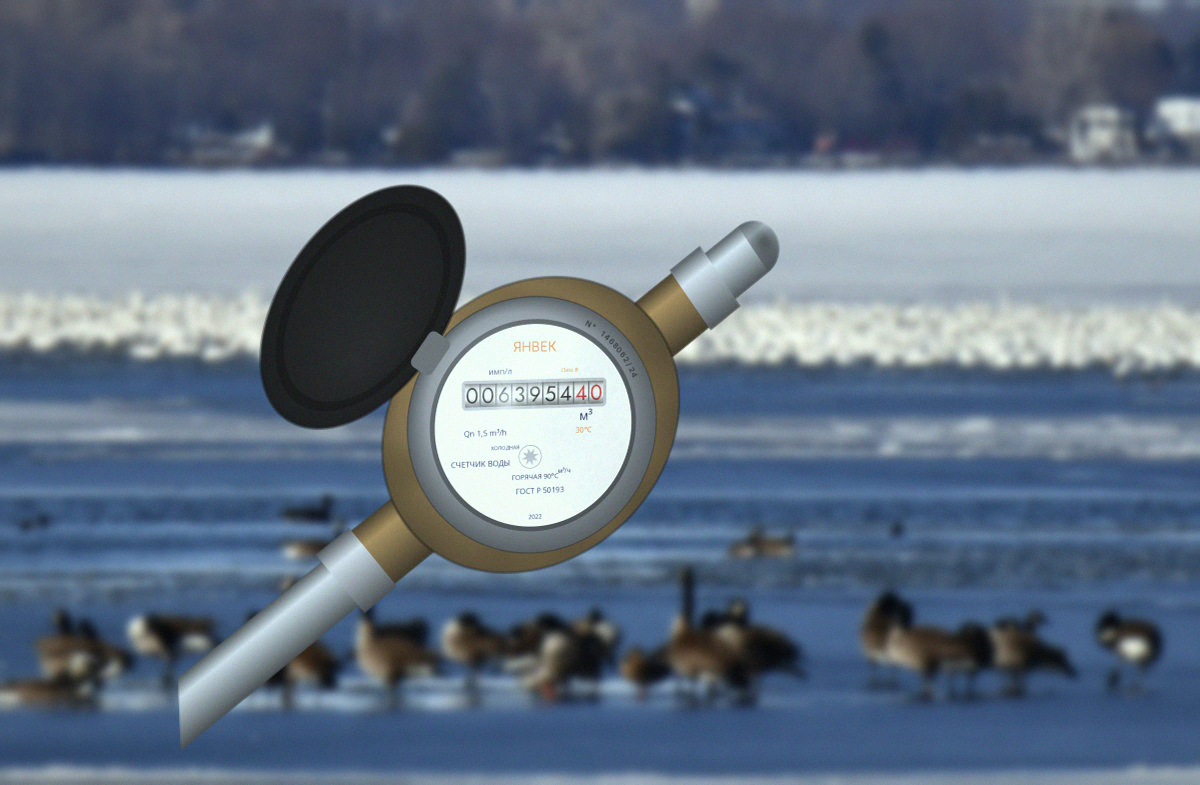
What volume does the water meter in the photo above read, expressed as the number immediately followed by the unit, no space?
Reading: 63954.40m³
